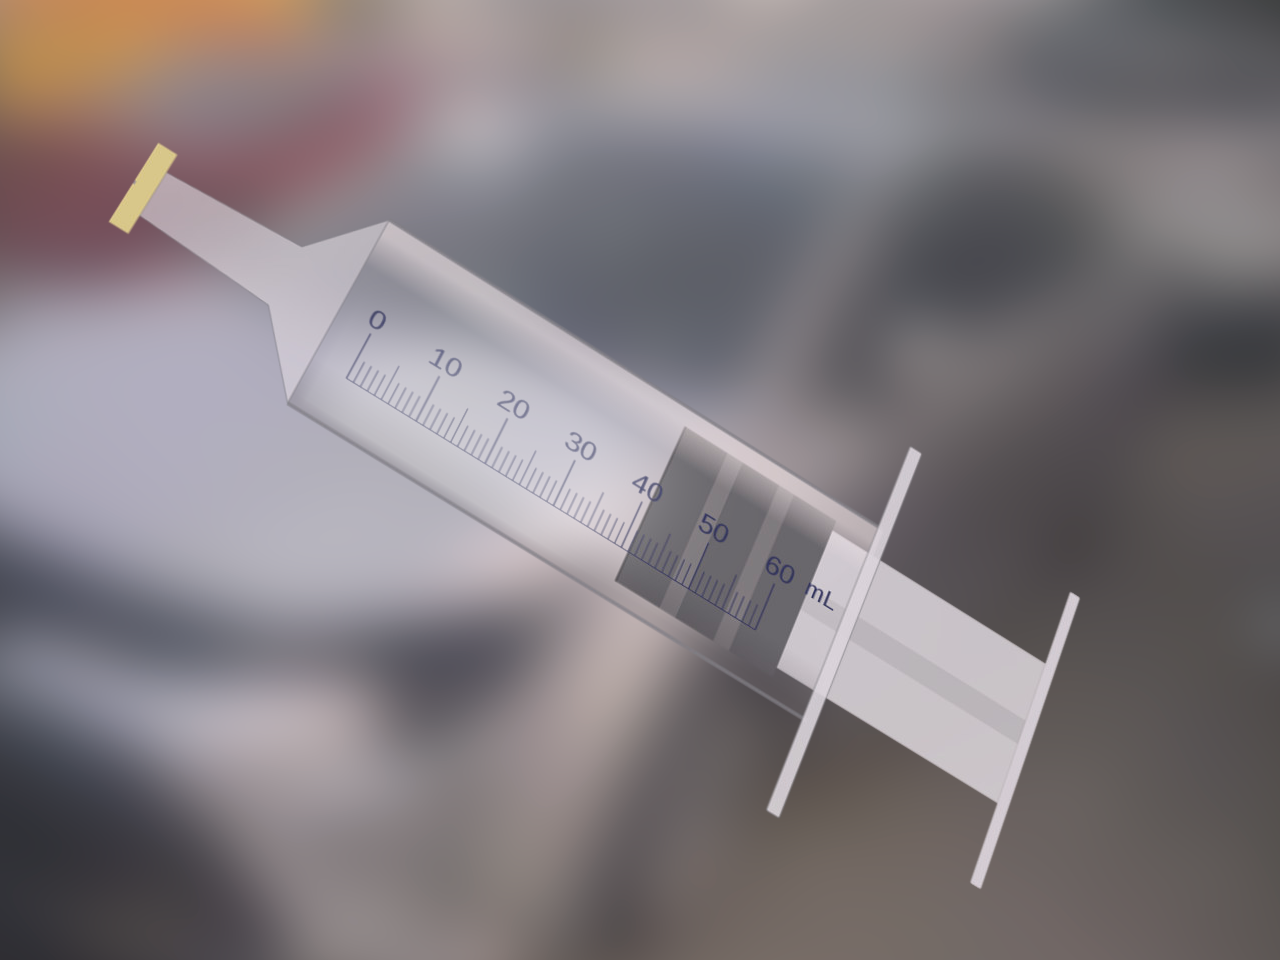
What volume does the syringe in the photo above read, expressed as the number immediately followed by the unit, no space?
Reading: 41mL
